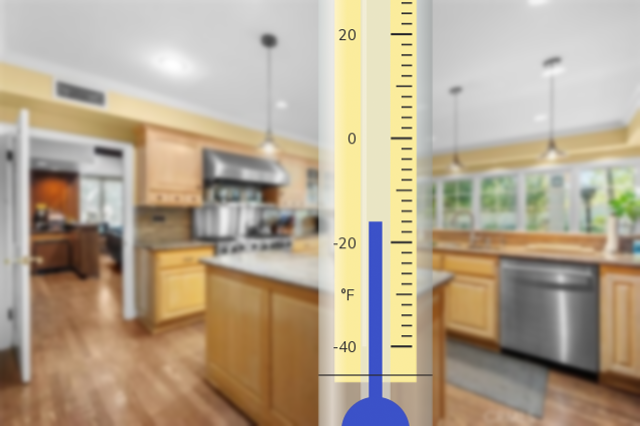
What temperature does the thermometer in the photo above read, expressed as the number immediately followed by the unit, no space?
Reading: -16°F
